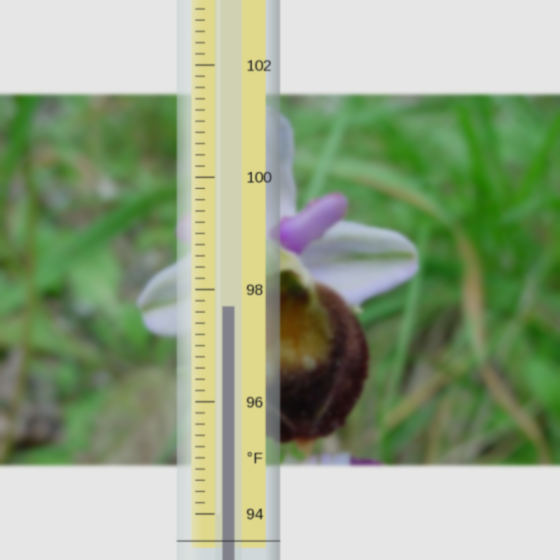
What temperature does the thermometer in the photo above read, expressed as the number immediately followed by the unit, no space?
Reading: 97.7°F
